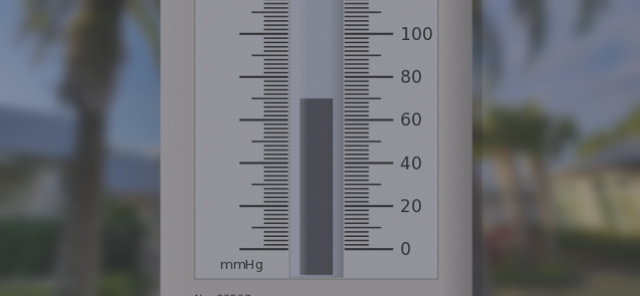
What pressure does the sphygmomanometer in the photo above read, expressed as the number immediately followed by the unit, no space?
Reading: 70mmHg
